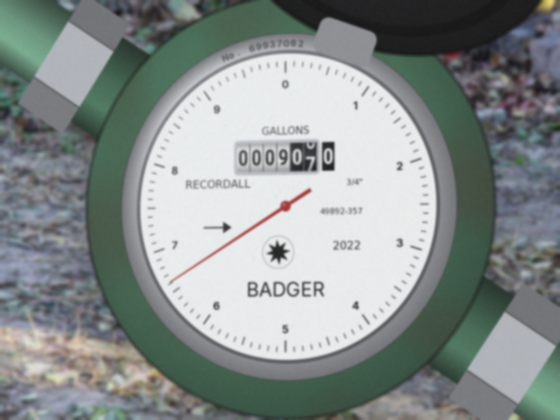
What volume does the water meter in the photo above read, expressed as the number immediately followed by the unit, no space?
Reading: 9066.6gal
